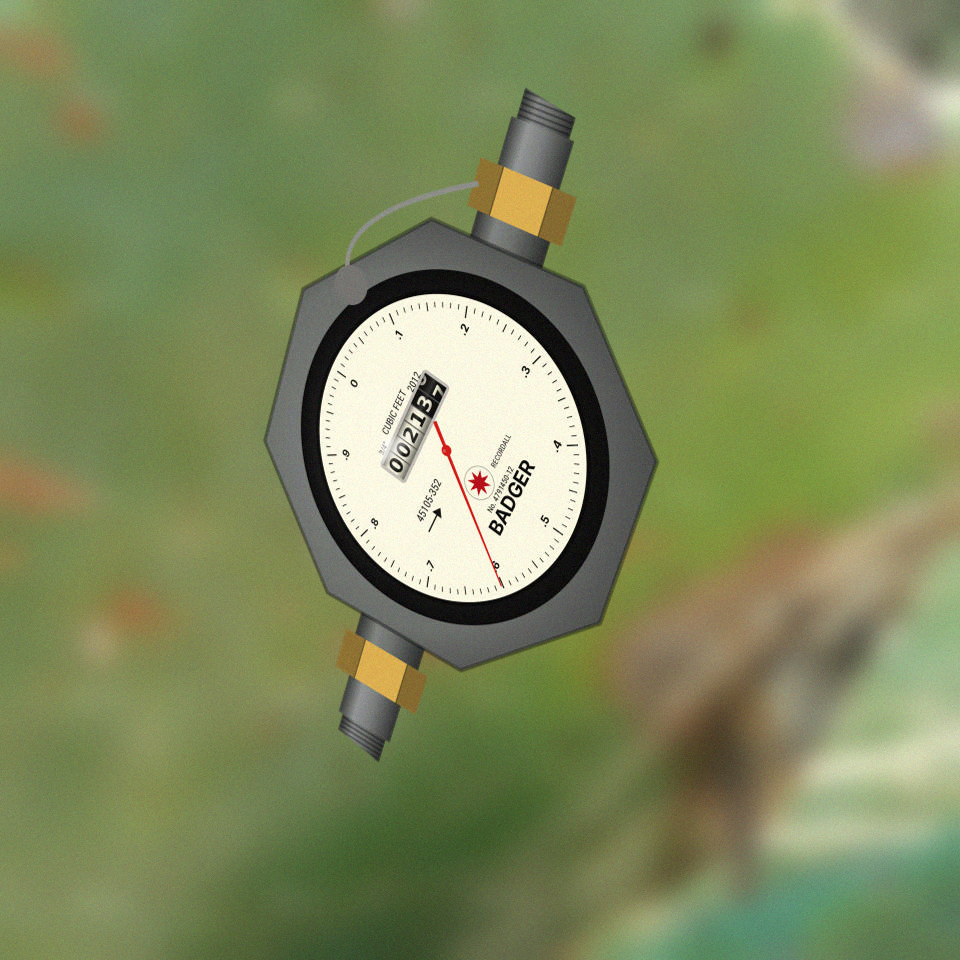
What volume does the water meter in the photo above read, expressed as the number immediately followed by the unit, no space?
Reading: 2136.60ft³
